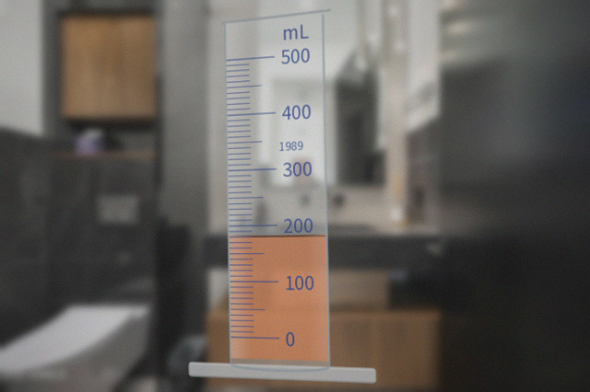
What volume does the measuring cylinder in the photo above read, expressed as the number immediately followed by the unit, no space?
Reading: 180mL
